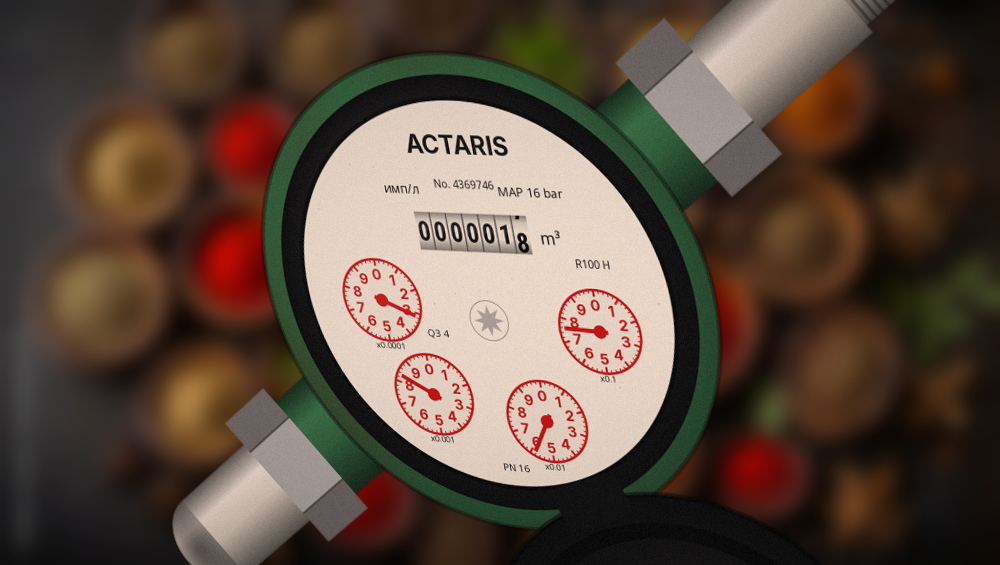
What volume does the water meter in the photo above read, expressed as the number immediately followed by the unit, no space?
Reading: 17.7583m³
